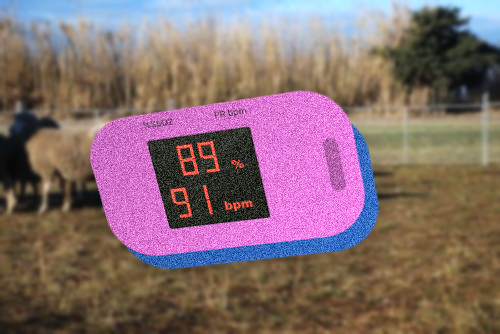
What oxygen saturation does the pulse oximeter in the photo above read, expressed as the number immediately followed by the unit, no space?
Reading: 89%
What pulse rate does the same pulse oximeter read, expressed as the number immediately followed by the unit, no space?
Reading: 91bpm
